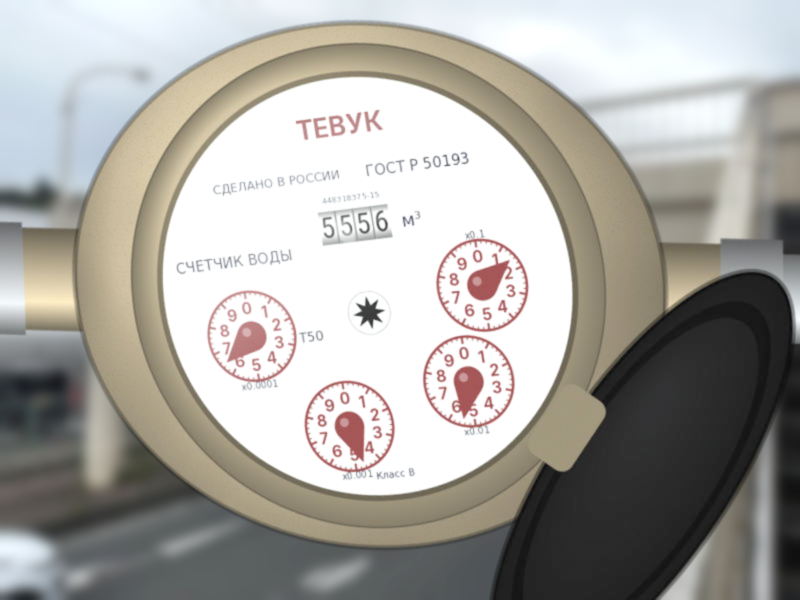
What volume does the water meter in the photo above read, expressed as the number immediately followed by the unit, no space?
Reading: 5556.1546m³
